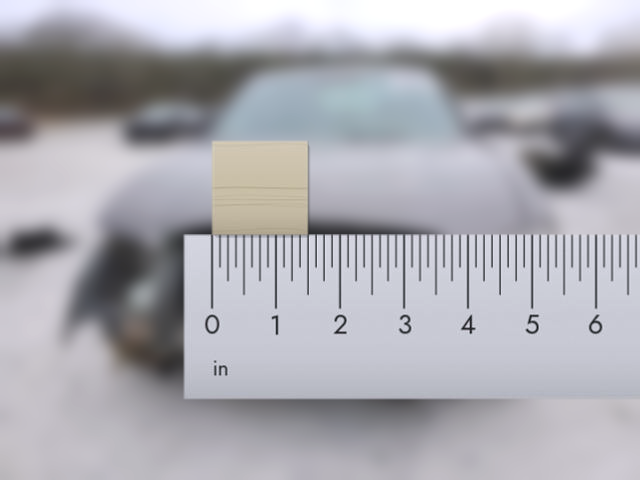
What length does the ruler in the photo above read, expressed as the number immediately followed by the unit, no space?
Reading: 1.5in
